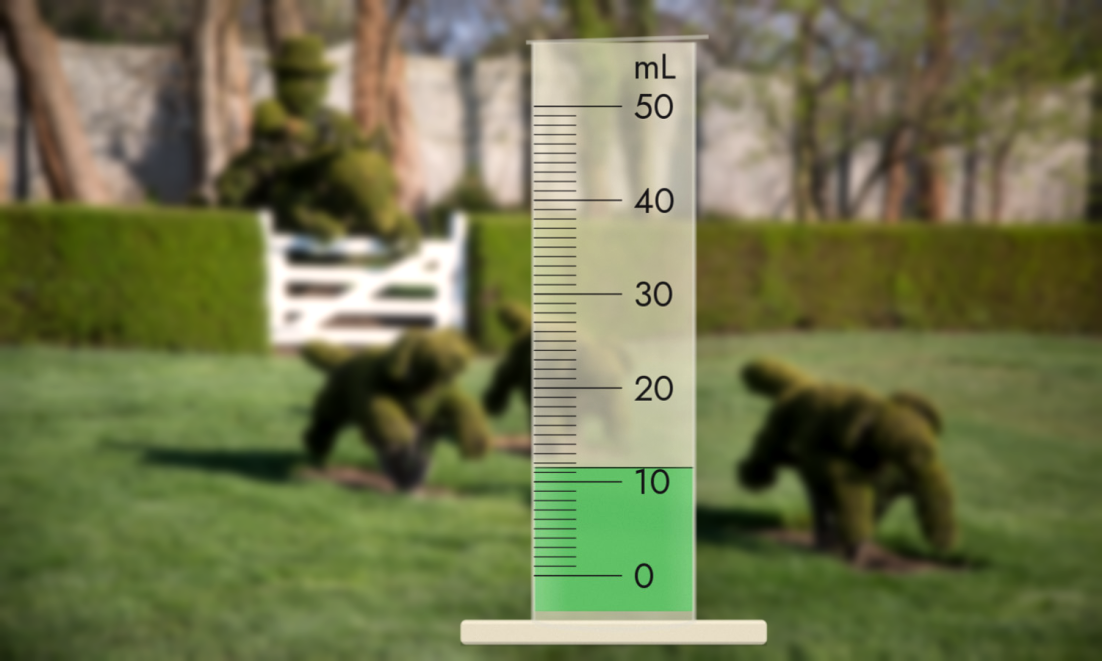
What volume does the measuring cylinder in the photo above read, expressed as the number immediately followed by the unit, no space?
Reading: 11.5mL
